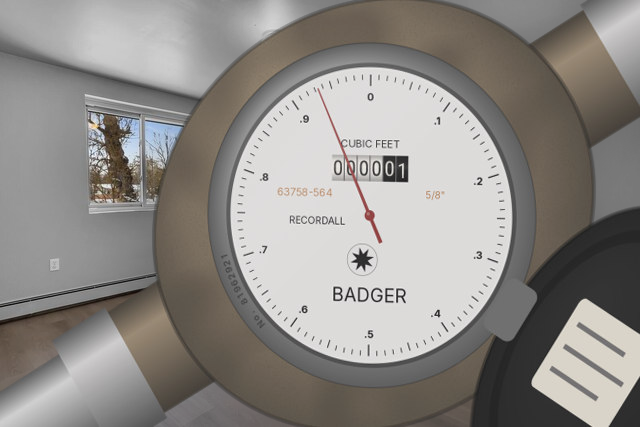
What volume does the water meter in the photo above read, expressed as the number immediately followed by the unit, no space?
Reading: 0.93ft³
